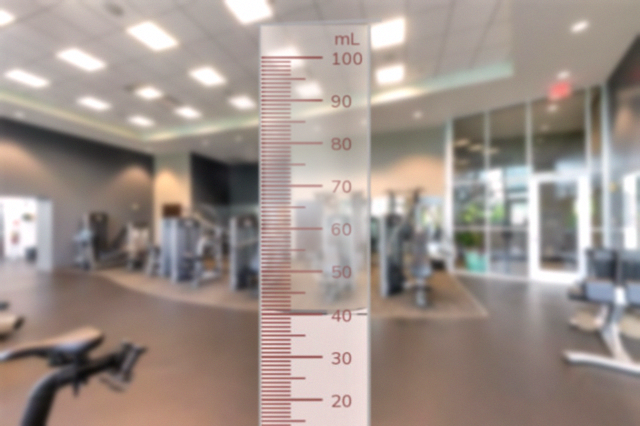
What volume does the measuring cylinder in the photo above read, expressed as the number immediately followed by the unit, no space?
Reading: 40mL
